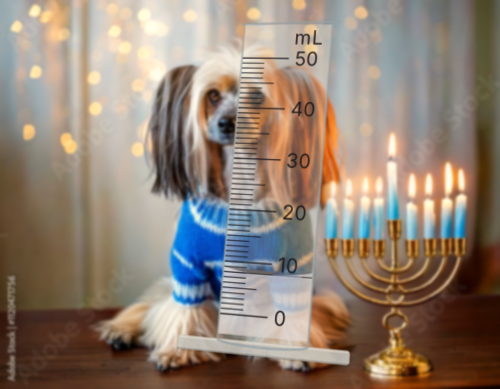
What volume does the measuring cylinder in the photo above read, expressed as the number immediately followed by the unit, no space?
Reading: 8mL
